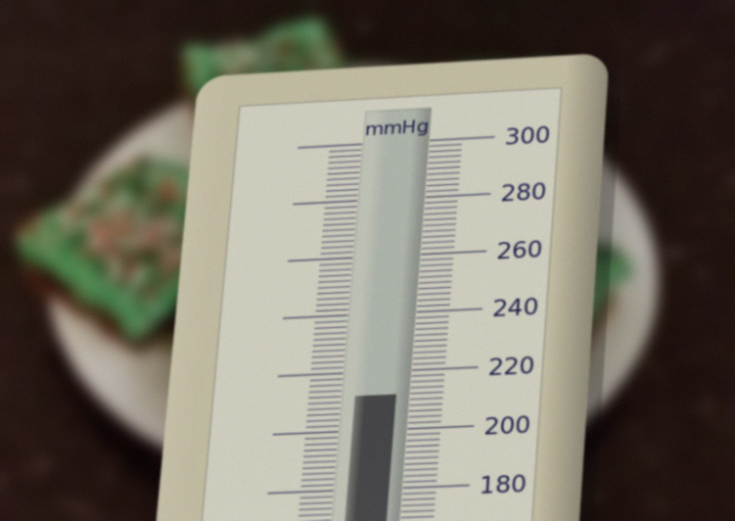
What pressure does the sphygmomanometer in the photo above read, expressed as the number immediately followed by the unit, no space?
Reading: 212mmHg
